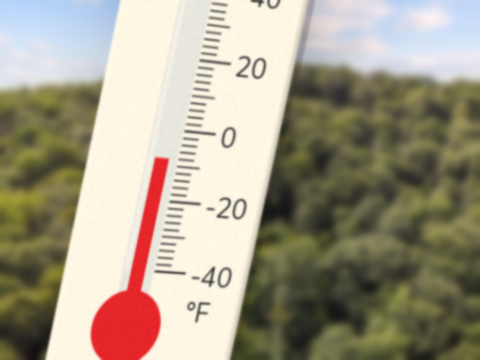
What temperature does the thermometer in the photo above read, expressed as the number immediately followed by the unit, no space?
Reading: -8°F
